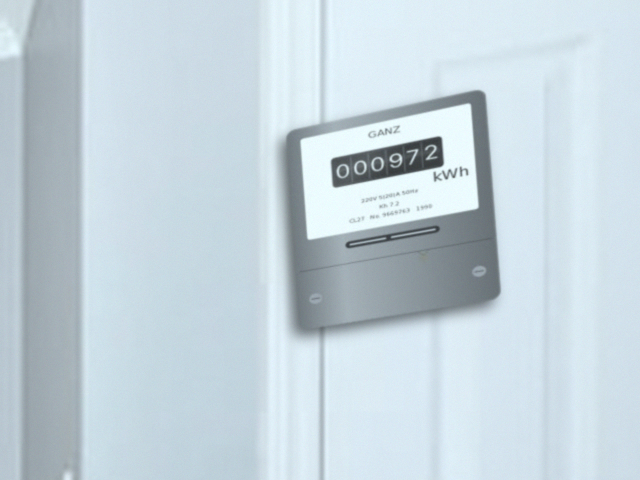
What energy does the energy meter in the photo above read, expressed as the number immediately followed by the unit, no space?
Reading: 972kWh
